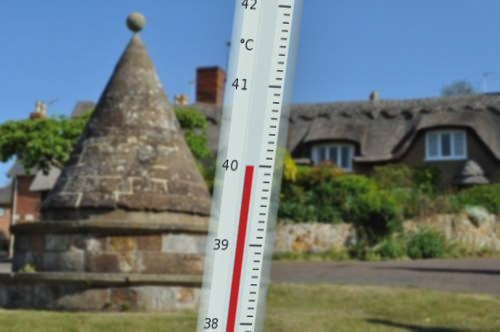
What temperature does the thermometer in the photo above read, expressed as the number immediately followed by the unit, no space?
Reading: 40°C
